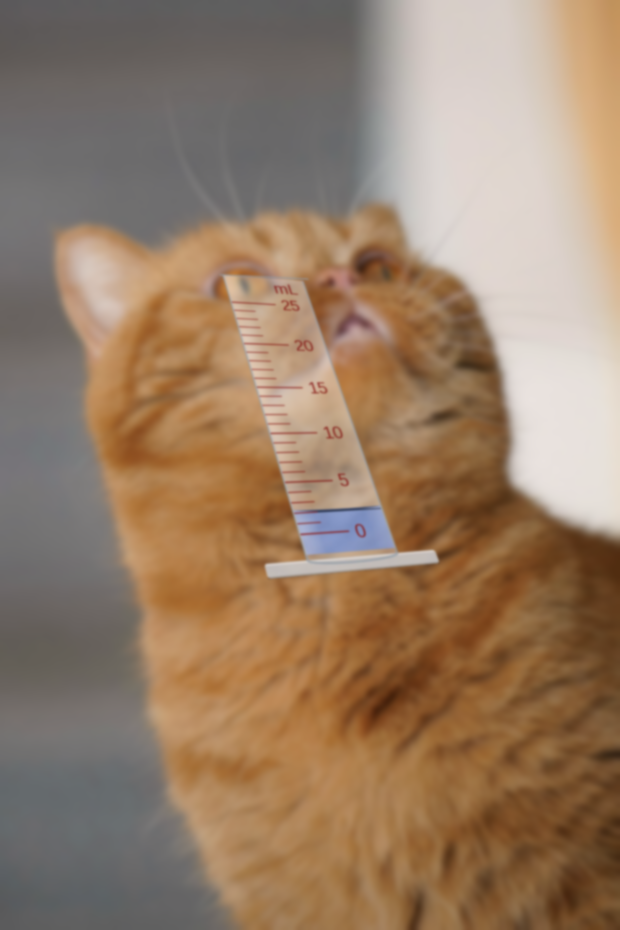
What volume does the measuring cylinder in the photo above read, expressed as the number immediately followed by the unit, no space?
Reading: 2mL
